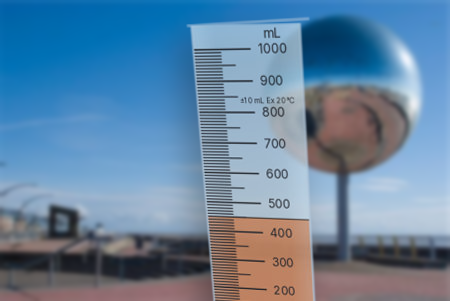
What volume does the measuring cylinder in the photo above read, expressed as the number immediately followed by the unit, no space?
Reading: 450mL
